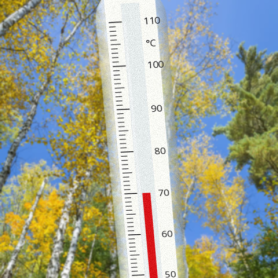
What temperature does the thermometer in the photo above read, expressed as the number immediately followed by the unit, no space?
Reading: 70°C
